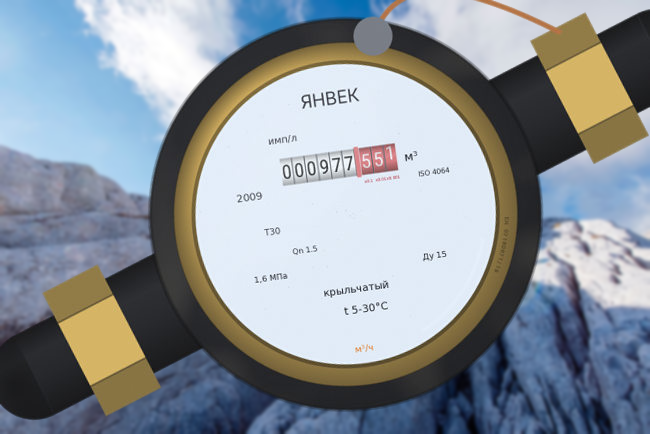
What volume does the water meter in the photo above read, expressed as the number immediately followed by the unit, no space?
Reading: 977.551m³
